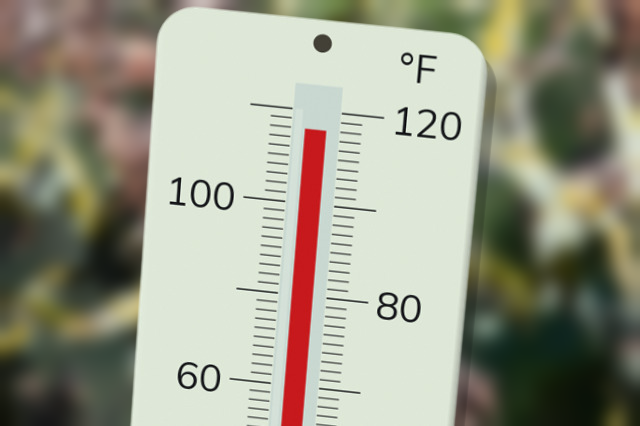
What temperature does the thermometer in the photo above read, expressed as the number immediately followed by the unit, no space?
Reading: 116°F
